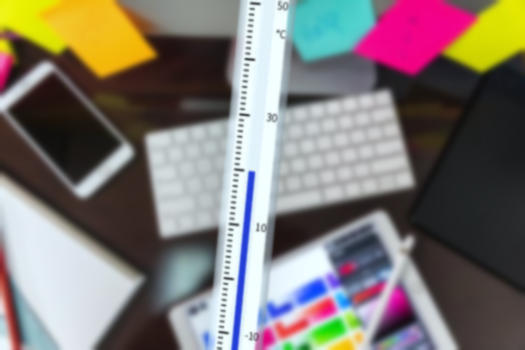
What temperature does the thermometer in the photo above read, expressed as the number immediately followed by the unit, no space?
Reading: 20°C
